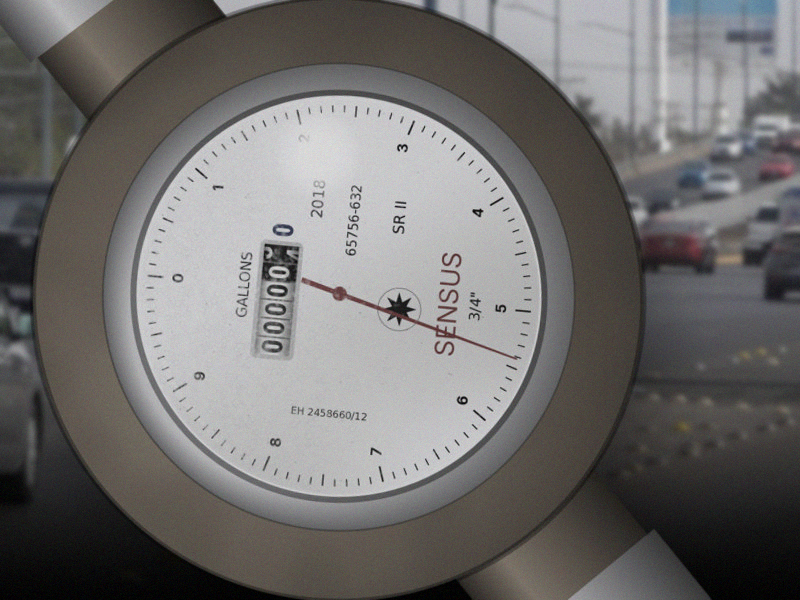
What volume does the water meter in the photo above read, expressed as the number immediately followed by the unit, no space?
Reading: 35.4gal
